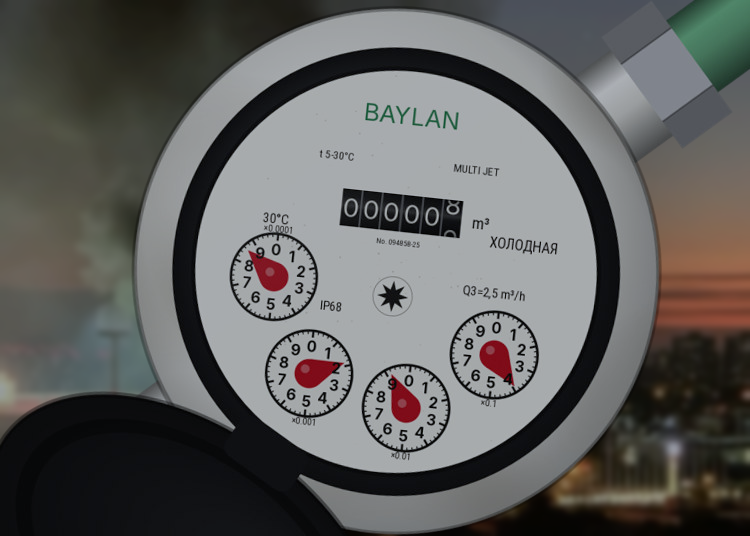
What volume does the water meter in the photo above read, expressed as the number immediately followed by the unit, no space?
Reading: 8.3918m³
